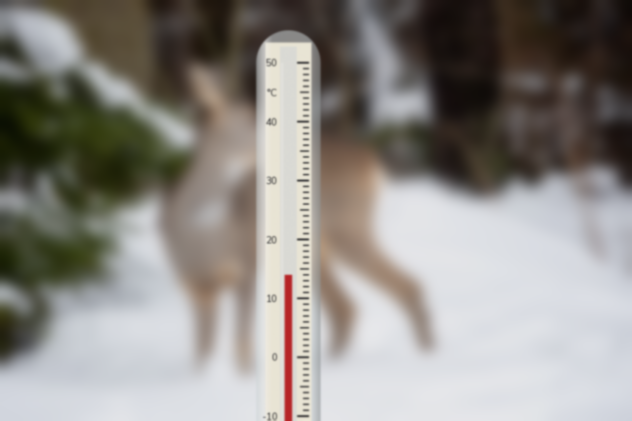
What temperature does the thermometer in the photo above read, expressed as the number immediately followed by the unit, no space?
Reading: 14°C
